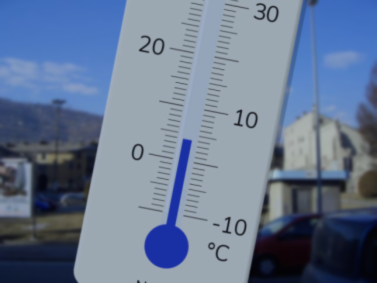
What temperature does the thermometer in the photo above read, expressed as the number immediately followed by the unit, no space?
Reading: 4°C
